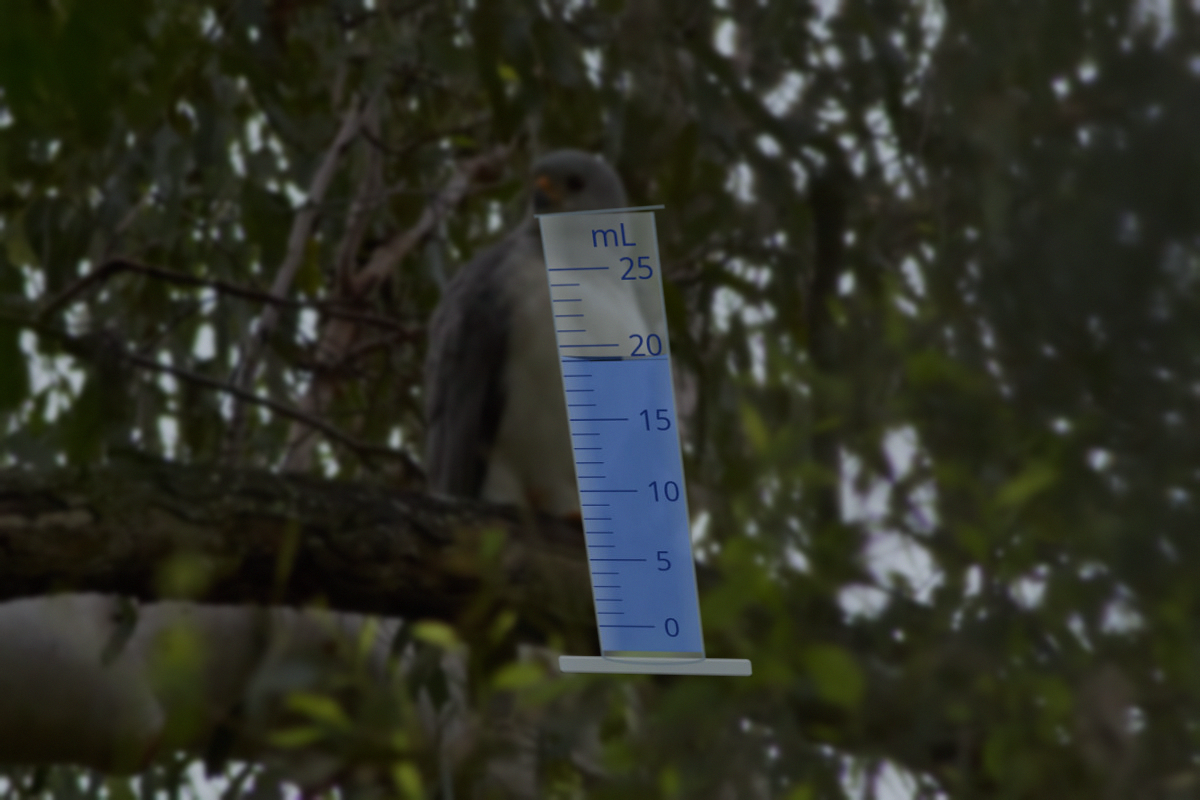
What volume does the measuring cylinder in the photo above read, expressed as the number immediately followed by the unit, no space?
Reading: 19mL
